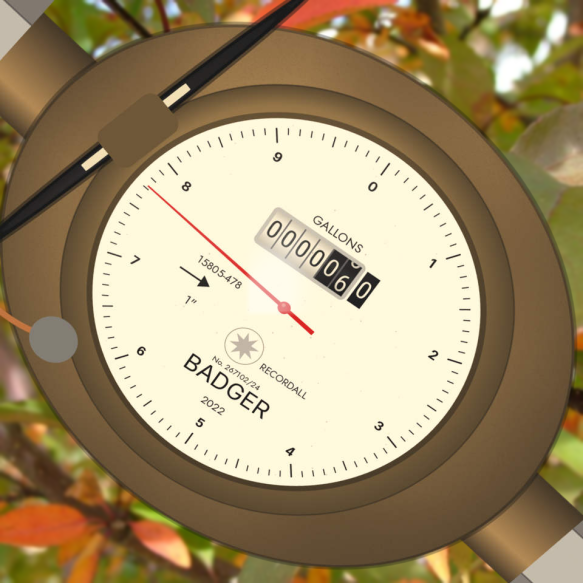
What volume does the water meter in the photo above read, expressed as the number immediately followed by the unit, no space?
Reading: 57.7gal
